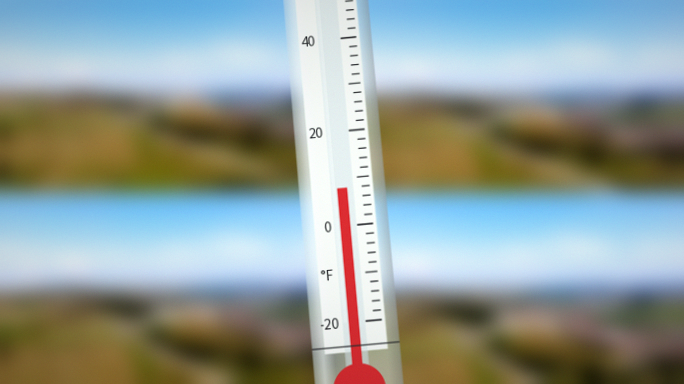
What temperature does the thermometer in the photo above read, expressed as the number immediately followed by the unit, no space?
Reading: 8°F
